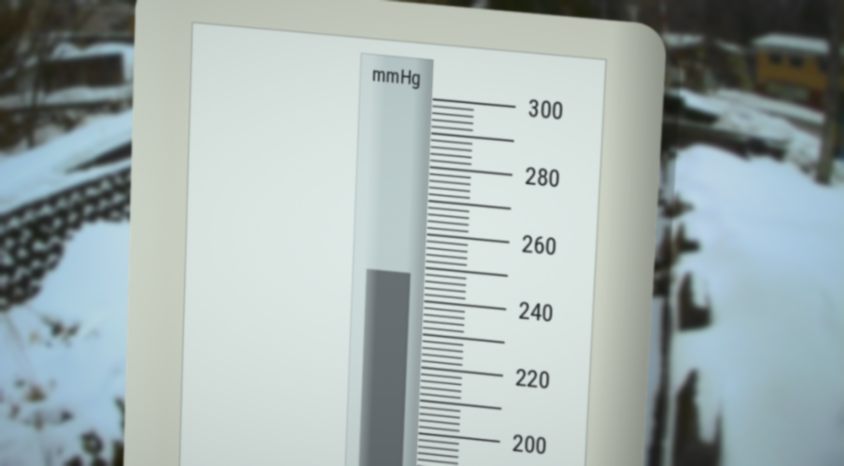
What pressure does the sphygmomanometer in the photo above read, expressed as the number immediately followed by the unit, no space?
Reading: 248mmHg
